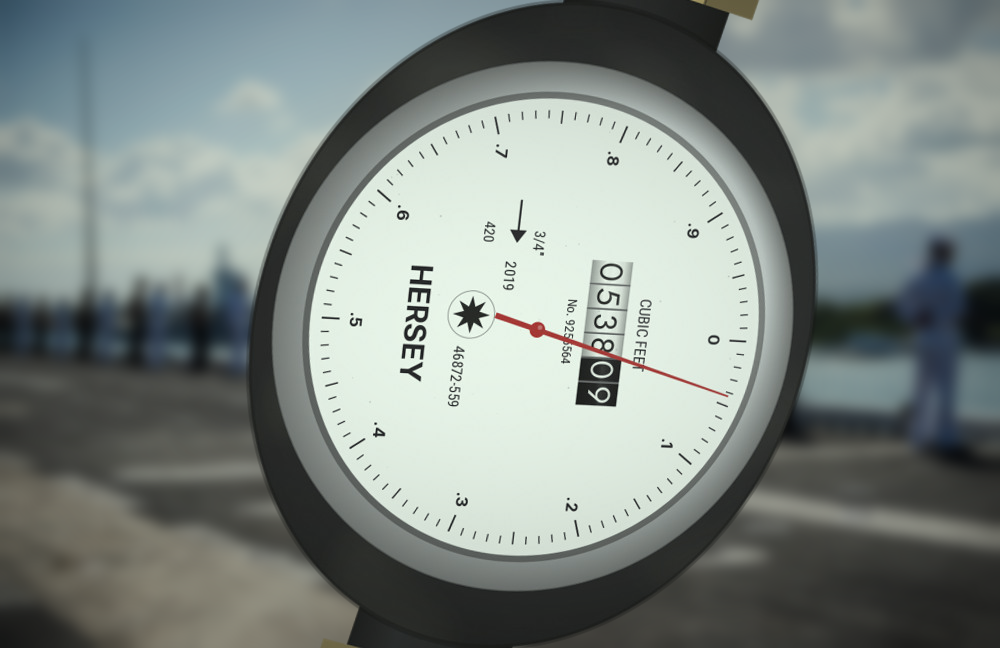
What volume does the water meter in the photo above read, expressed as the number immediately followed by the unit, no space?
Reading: 53809.04ft³
